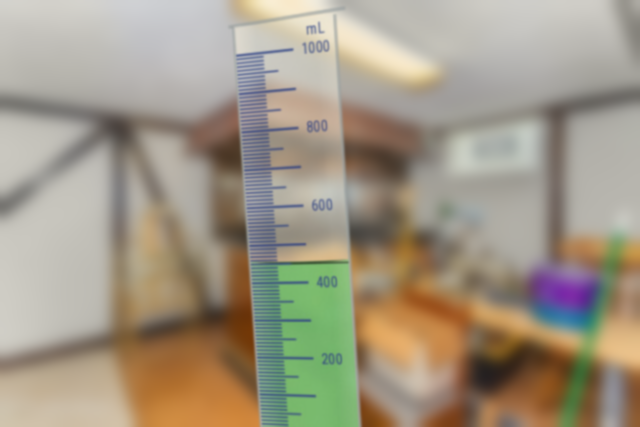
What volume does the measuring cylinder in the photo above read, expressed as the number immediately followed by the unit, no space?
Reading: 450mL
